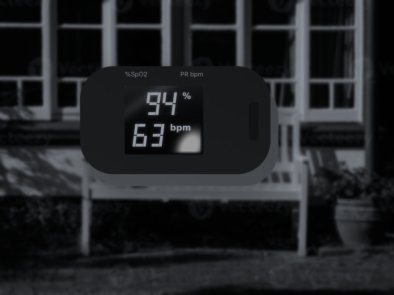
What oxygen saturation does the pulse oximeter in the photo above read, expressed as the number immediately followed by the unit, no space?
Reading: 94%
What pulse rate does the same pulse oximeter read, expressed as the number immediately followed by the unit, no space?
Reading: 63bpm
